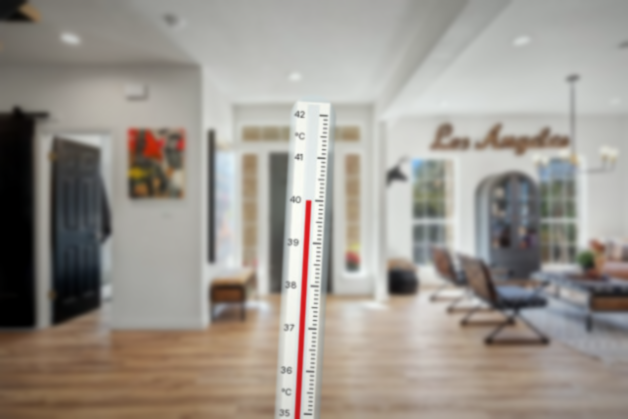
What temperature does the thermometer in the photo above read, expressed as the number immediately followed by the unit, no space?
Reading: 40°C
